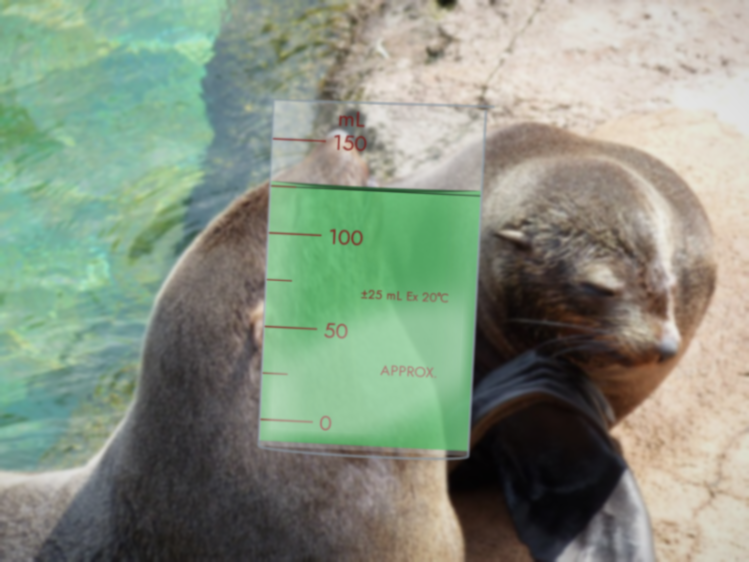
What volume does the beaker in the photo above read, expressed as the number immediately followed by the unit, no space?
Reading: 125mL
